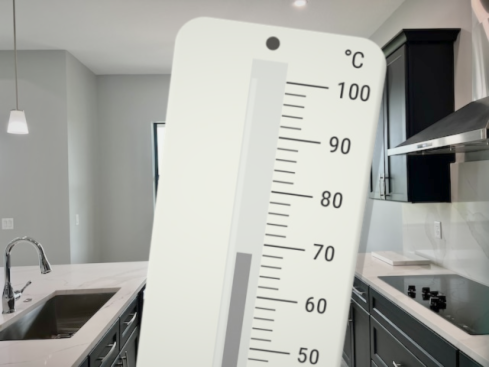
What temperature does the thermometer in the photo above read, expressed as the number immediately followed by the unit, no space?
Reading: 68°C
